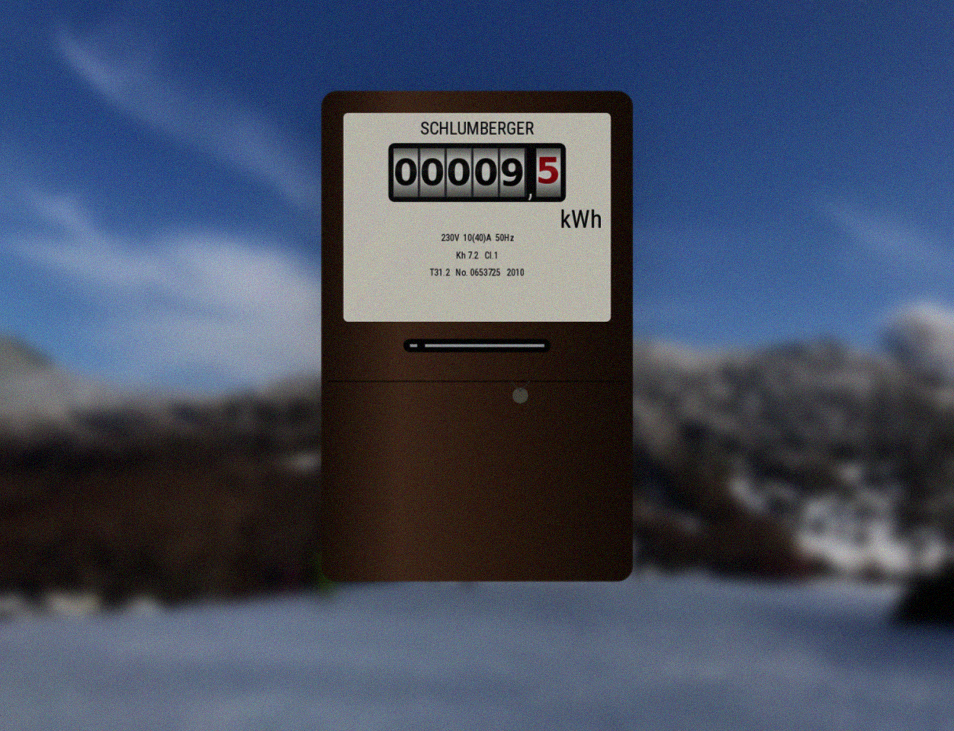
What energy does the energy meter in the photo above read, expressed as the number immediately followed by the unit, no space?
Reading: 9.5kWh
